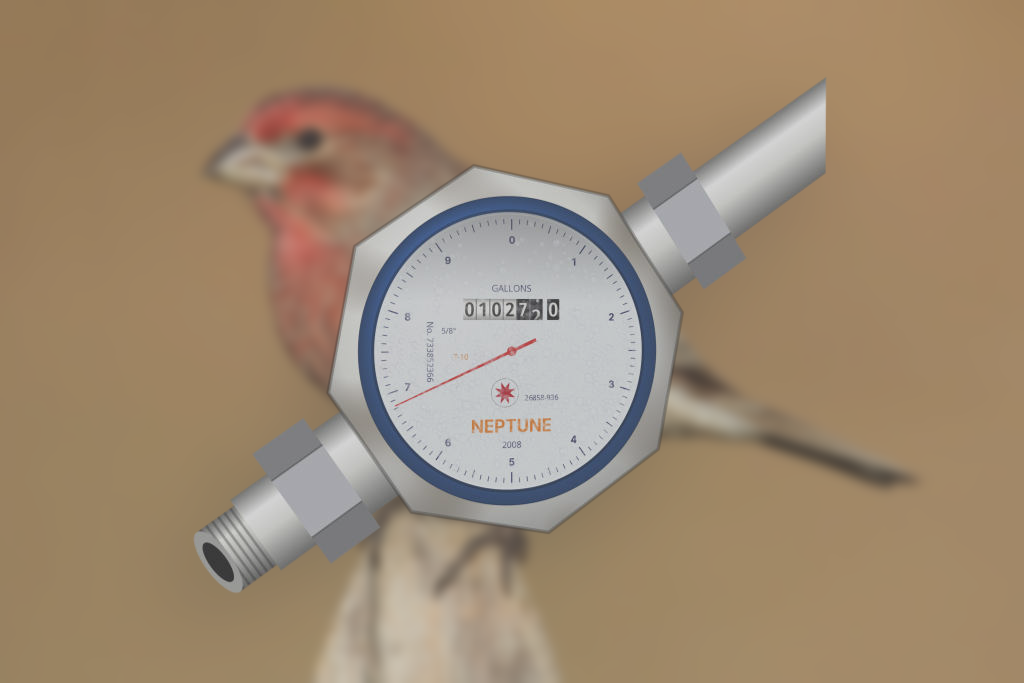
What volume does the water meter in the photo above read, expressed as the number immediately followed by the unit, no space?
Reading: 102716.8gal
